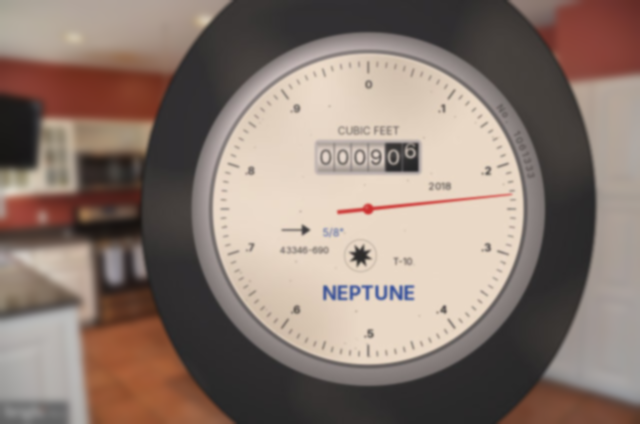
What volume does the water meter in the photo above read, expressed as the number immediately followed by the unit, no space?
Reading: 906.23ft³
